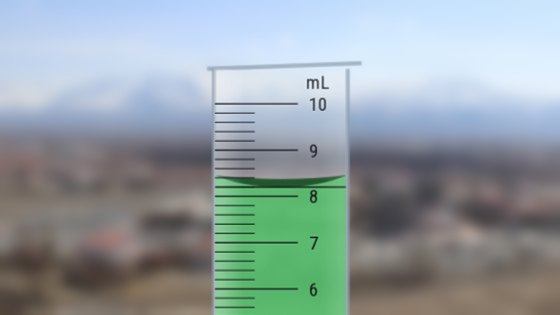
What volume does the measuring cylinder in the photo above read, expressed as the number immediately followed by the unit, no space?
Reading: 8.2mL
